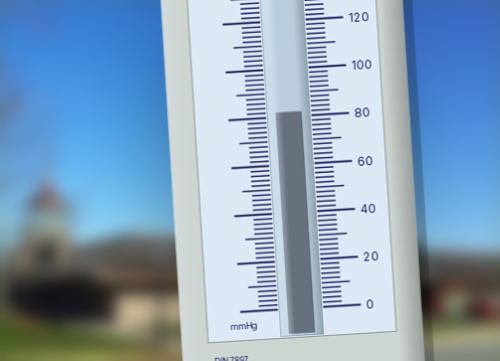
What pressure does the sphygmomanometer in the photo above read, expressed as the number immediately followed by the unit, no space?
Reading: 82mmHg
